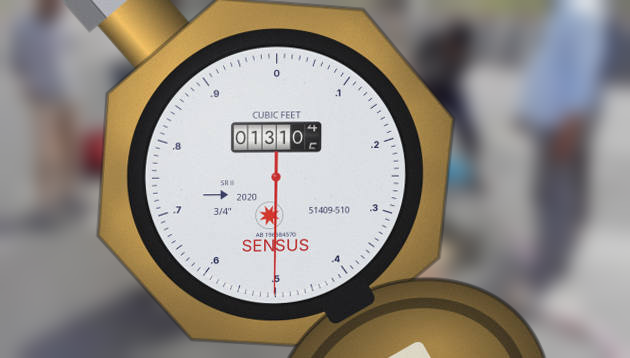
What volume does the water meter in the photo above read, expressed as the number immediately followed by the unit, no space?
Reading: 13104.50ft³
